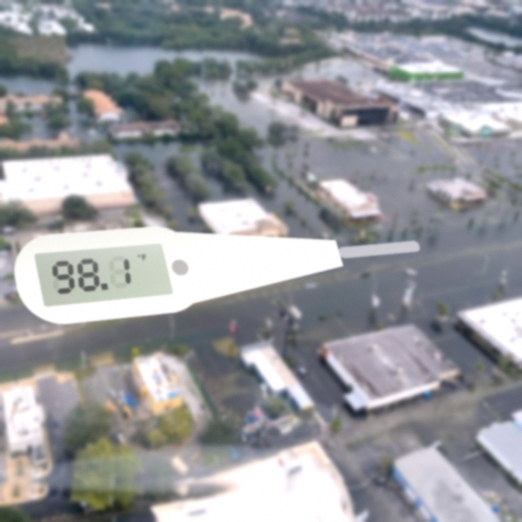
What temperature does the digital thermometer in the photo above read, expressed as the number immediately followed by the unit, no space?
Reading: 98.1°F
